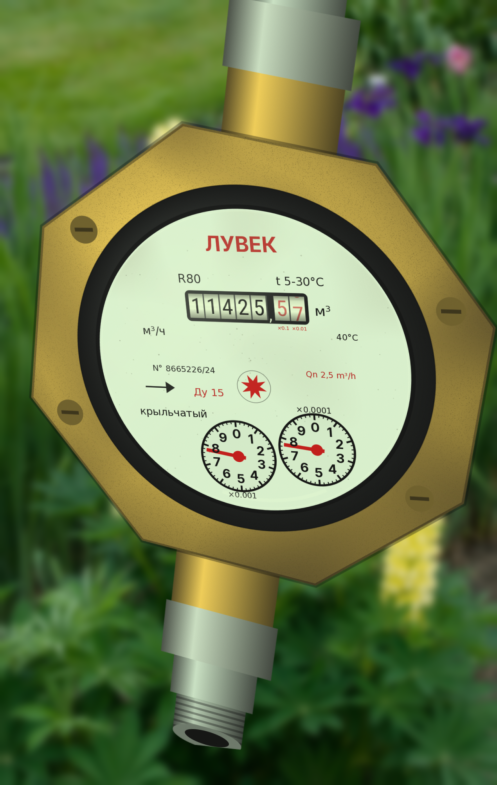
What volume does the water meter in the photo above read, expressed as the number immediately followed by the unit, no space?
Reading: 11425.5677m³
